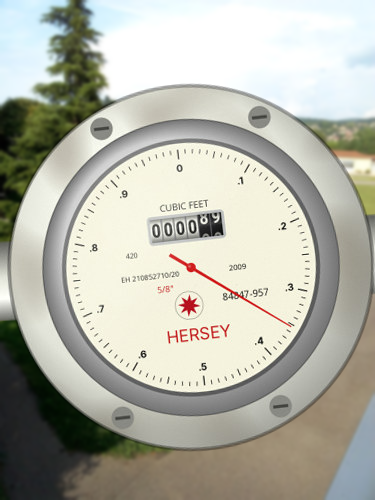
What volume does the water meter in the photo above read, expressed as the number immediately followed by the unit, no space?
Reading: 89.35ft³
